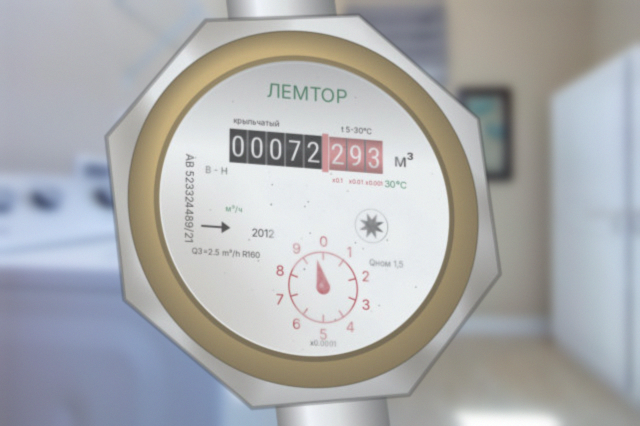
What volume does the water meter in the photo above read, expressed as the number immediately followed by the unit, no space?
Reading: 72.2929m³
